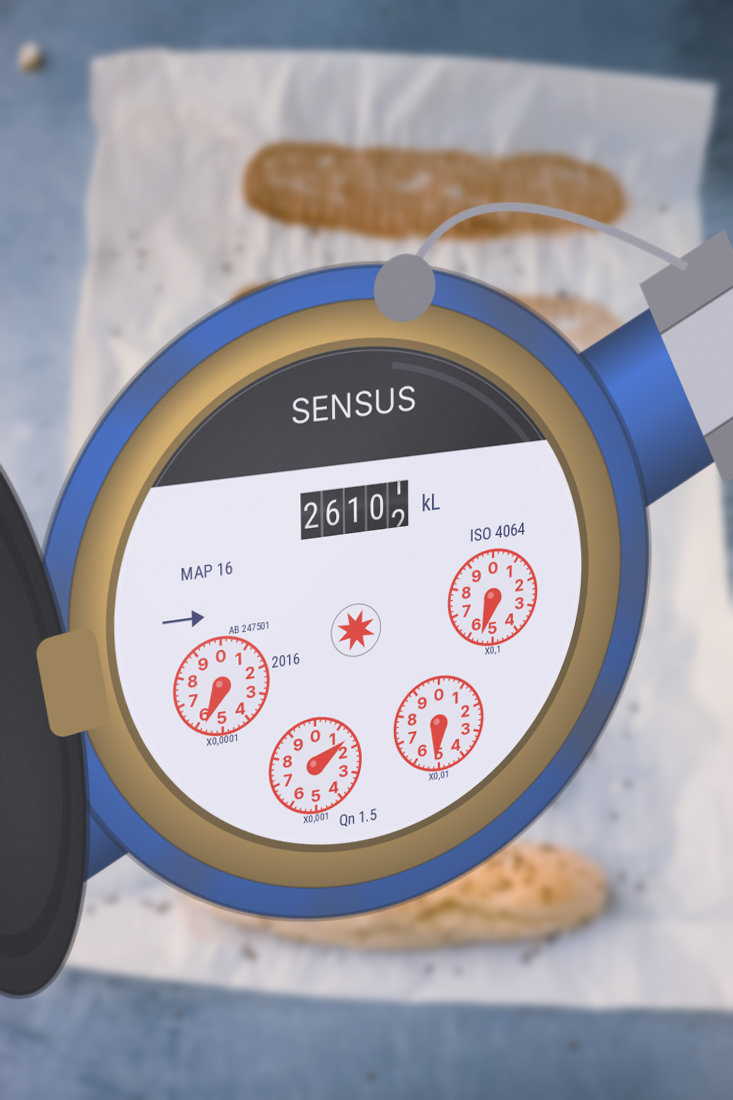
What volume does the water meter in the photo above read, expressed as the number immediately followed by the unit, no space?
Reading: 26101.5515kL
